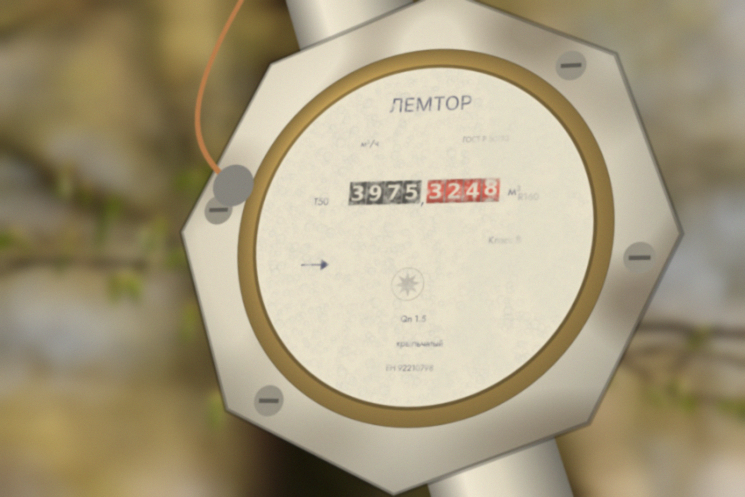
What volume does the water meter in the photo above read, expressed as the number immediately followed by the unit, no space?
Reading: 3975.3248m³
